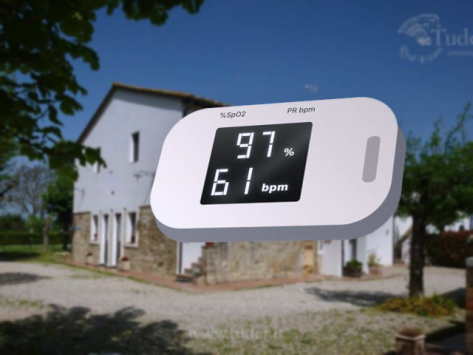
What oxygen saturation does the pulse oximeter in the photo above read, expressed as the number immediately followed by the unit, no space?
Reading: 97%
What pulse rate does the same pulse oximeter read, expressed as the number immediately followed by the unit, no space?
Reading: 61bpm
